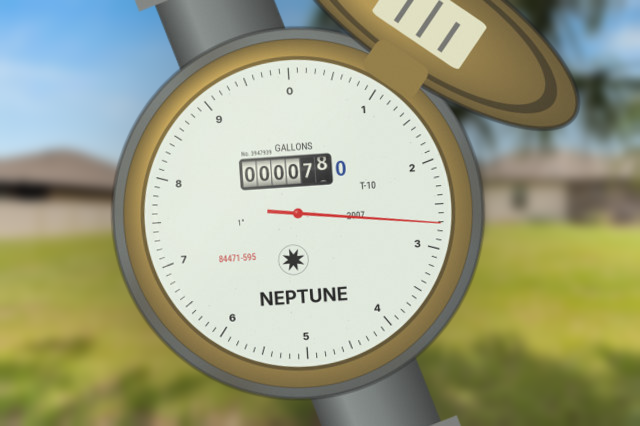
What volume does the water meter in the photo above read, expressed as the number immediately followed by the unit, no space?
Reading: 782.7gal
